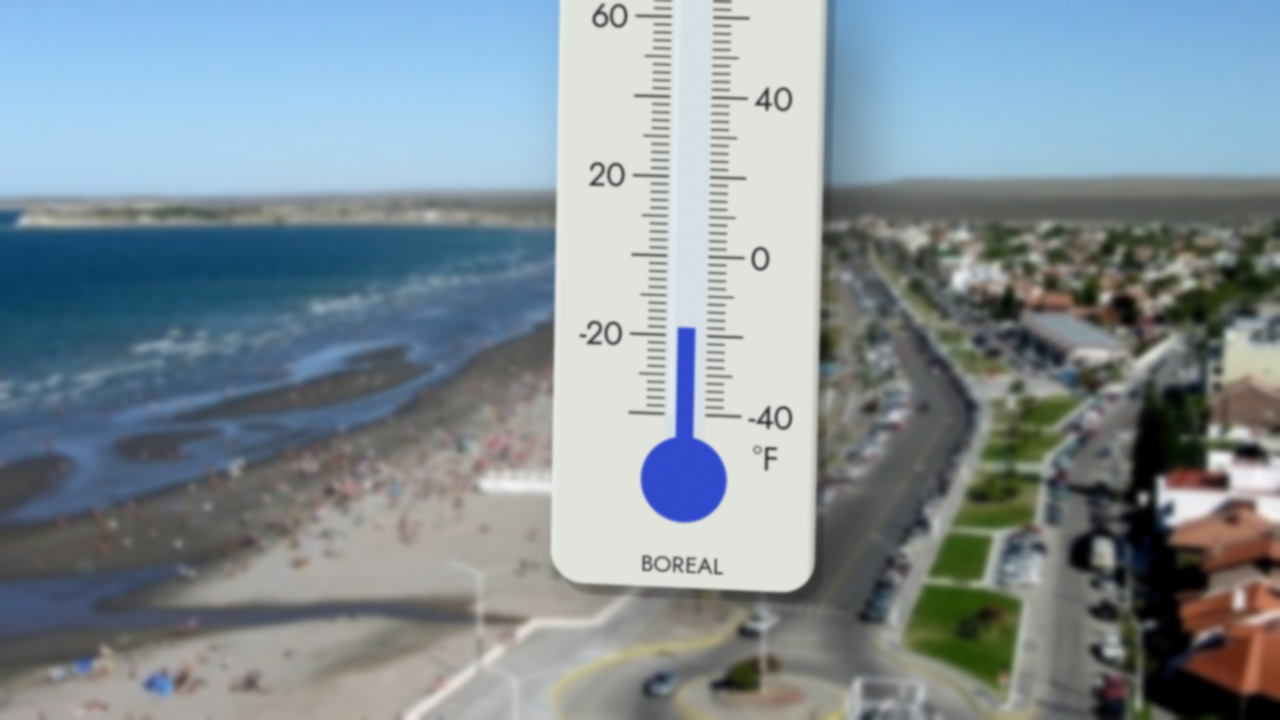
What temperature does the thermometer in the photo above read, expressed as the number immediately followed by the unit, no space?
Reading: -18°F
